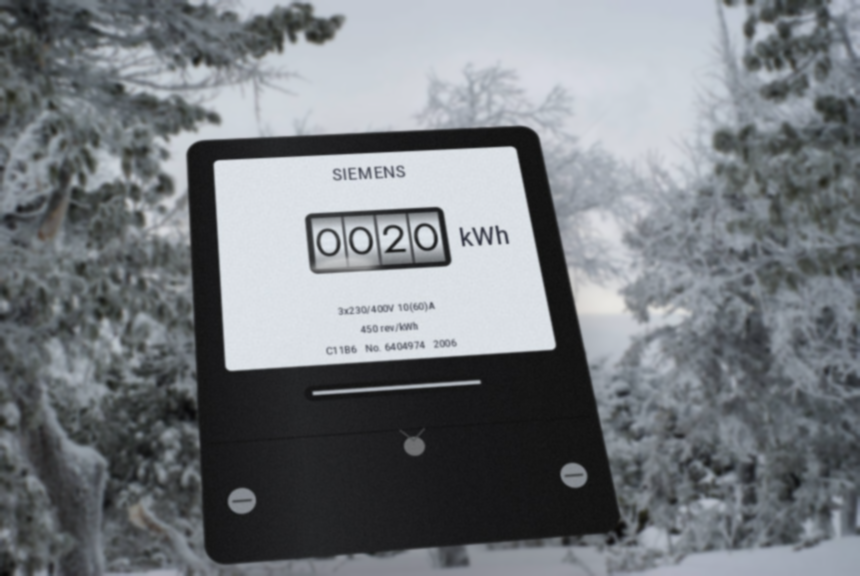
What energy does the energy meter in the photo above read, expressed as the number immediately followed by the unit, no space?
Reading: 20kWh
